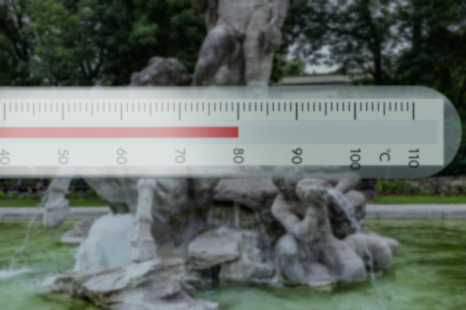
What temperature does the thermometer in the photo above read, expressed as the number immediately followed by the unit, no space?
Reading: 80°C
